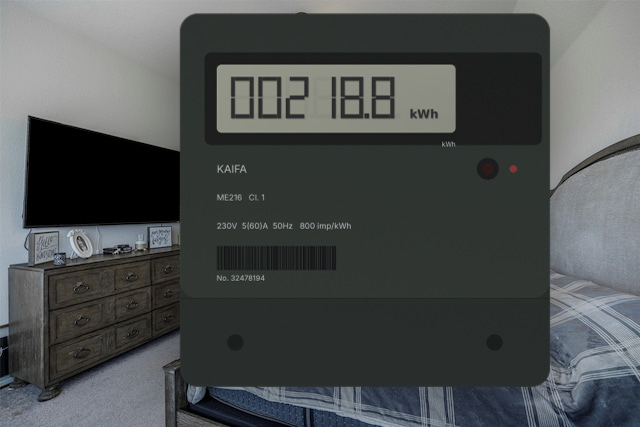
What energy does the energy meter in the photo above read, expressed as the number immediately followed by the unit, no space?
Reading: 218.8kWh
